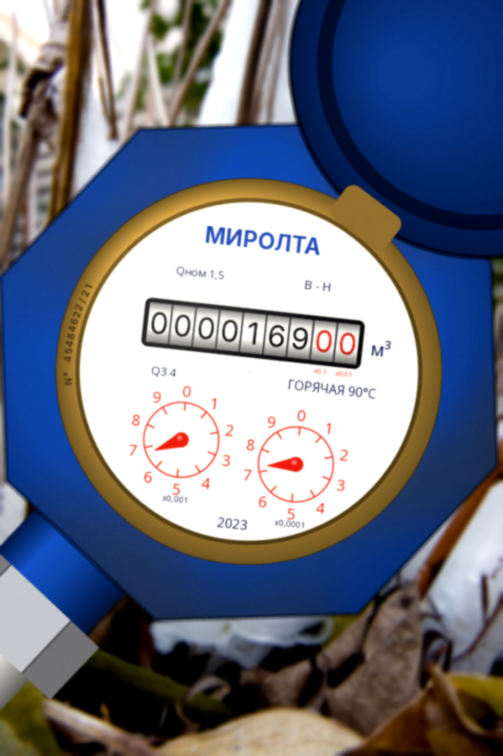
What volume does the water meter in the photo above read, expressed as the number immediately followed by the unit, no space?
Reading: 169.0067m³
